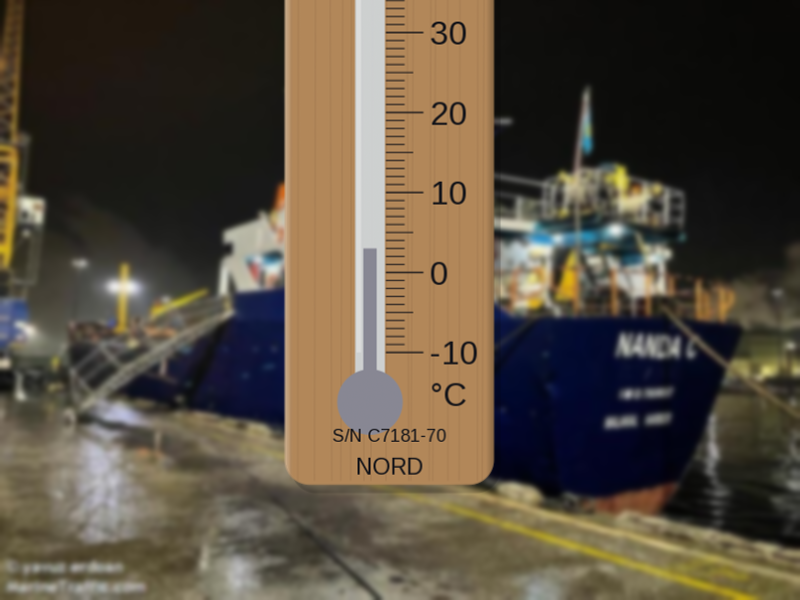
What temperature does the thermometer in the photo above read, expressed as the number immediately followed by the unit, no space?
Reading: 3°C
